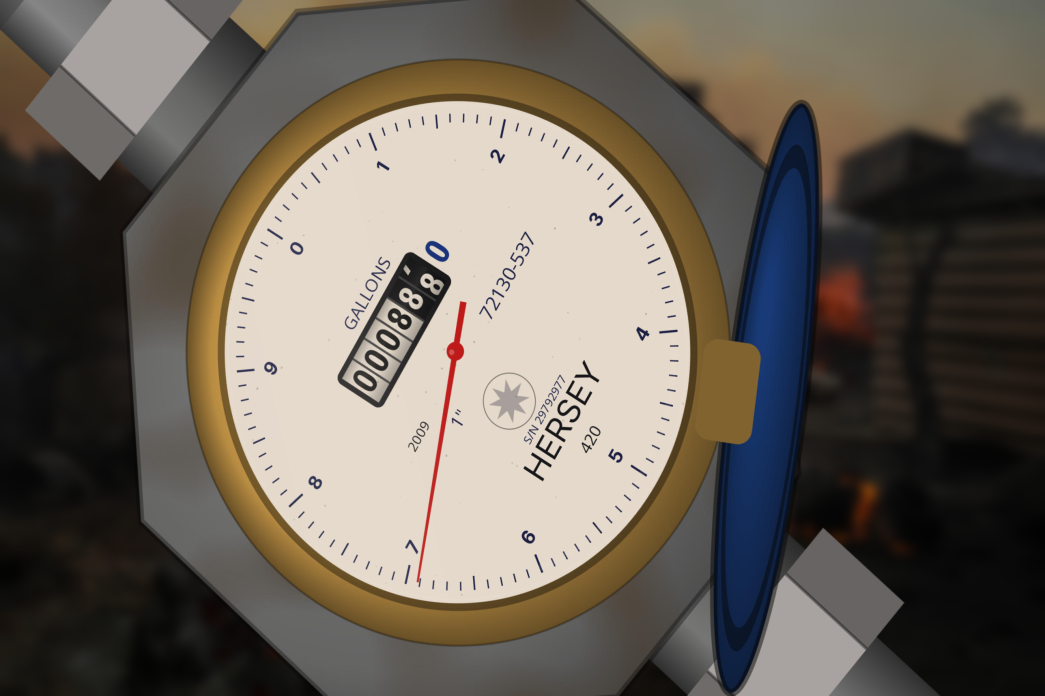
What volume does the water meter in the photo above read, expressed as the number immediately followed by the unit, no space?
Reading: 8876.9gal
